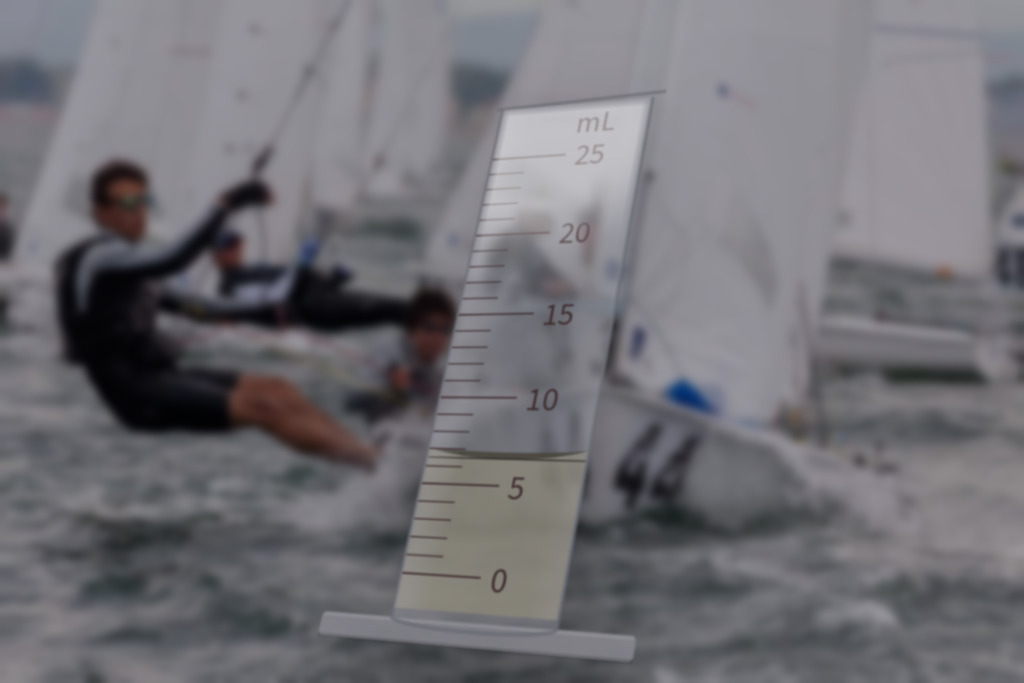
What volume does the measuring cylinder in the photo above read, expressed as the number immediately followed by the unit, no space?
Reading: 6.5mL
